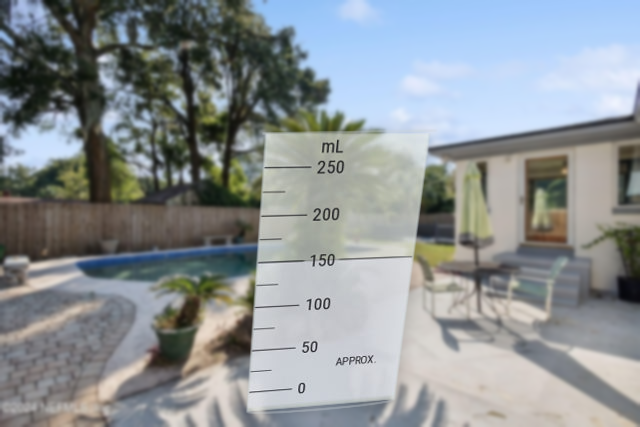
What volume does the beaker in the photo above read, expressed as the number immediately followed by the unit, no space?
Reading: 150mL
